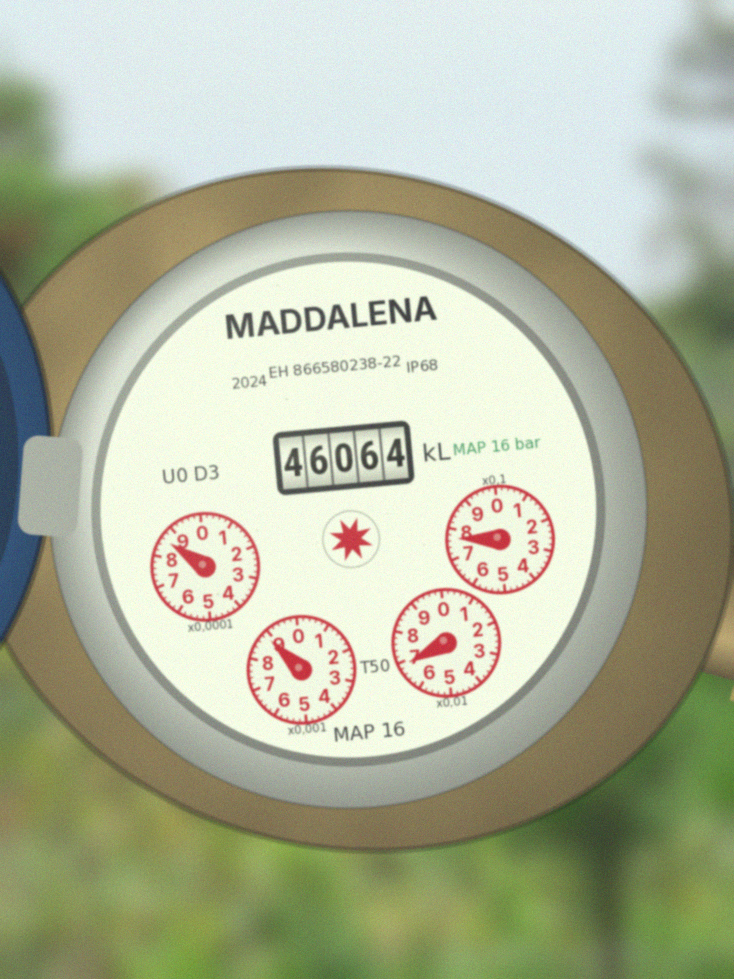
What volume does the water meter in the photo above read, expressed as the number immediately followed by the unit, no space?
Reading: 46064.7688kL
